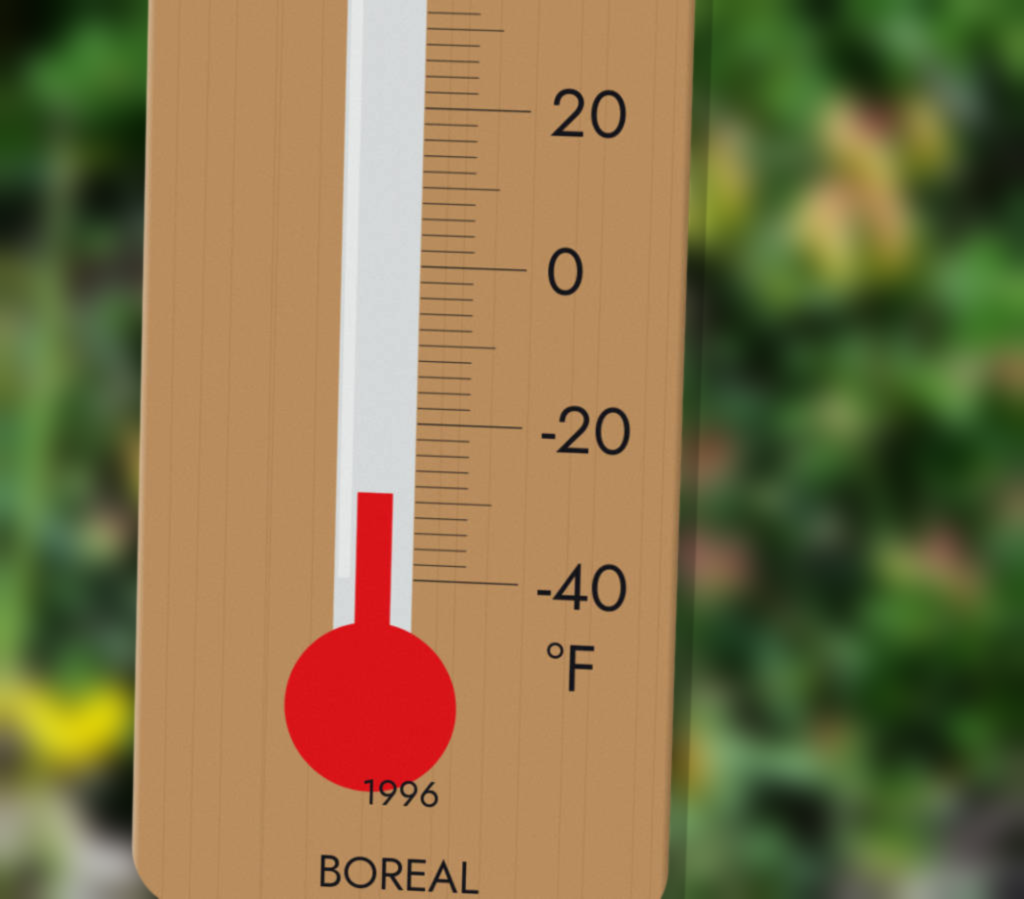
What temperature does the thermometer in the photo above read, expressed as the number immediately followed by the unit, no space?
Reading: -29°F
